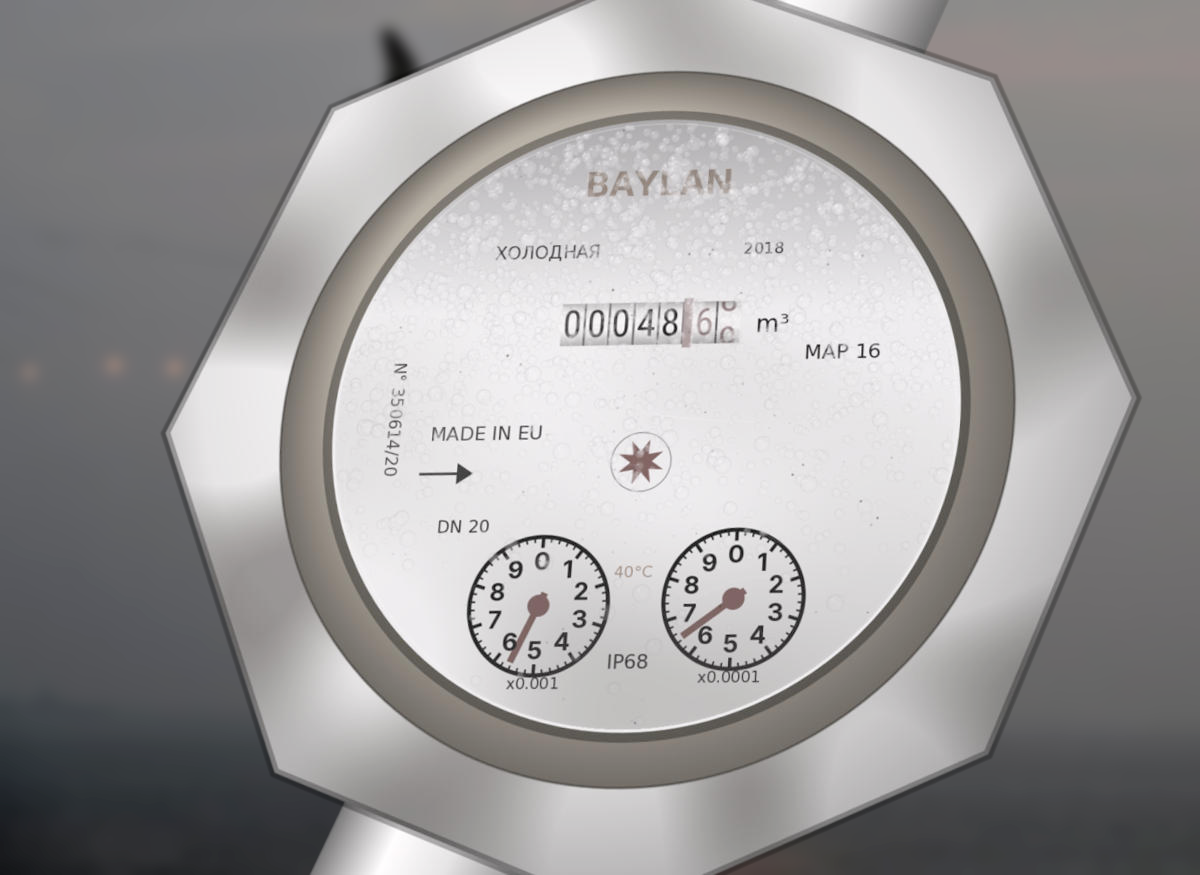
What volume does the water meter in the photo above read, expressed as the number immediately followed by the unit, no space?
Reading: 48.6856m³
